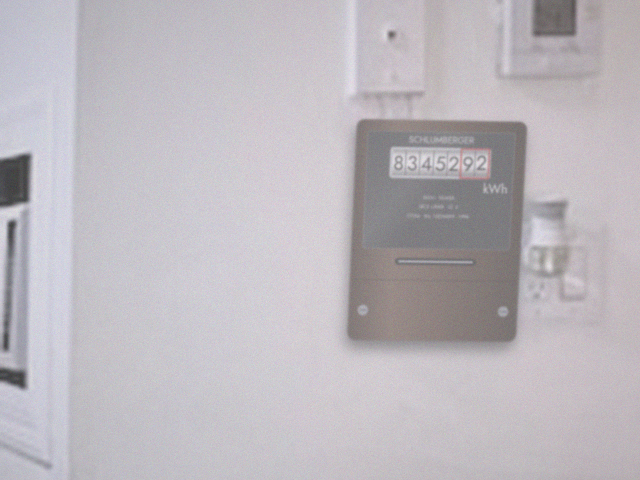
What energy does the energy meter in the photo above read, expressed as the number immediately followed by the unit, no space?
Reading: 83452.92kWh
